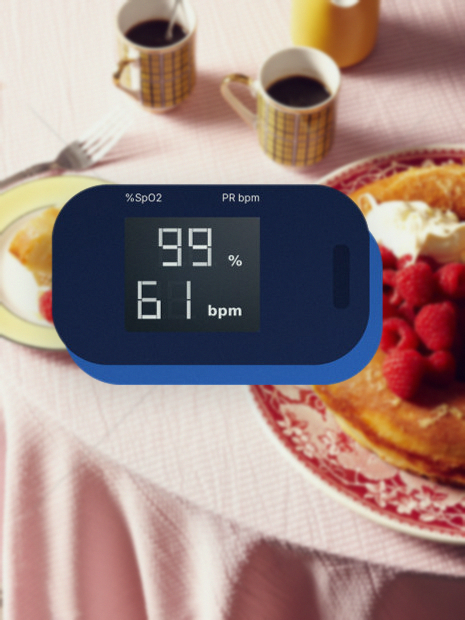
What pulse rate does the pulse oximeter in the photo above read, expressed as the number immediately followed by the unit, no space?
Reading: 61bpm
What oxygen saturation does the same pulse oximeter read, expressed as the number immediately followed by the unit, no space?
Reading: 99%
